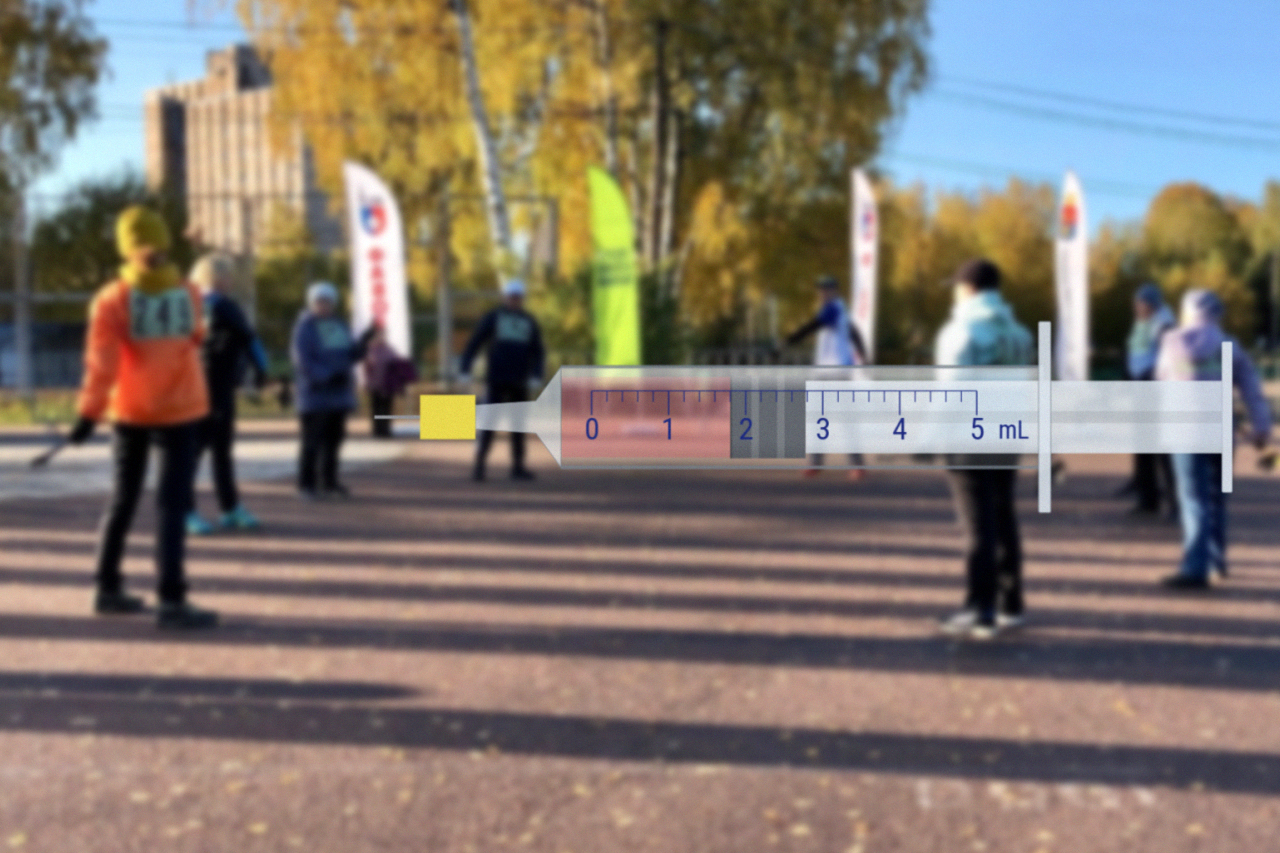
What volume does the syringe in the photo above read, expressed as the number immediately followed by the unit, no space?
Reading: 1.8mL
